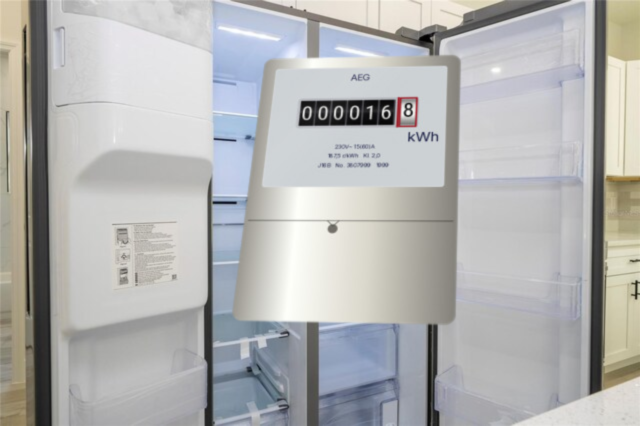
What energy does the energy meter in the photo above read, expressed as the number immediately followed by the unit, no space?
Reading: 16.8kWh
